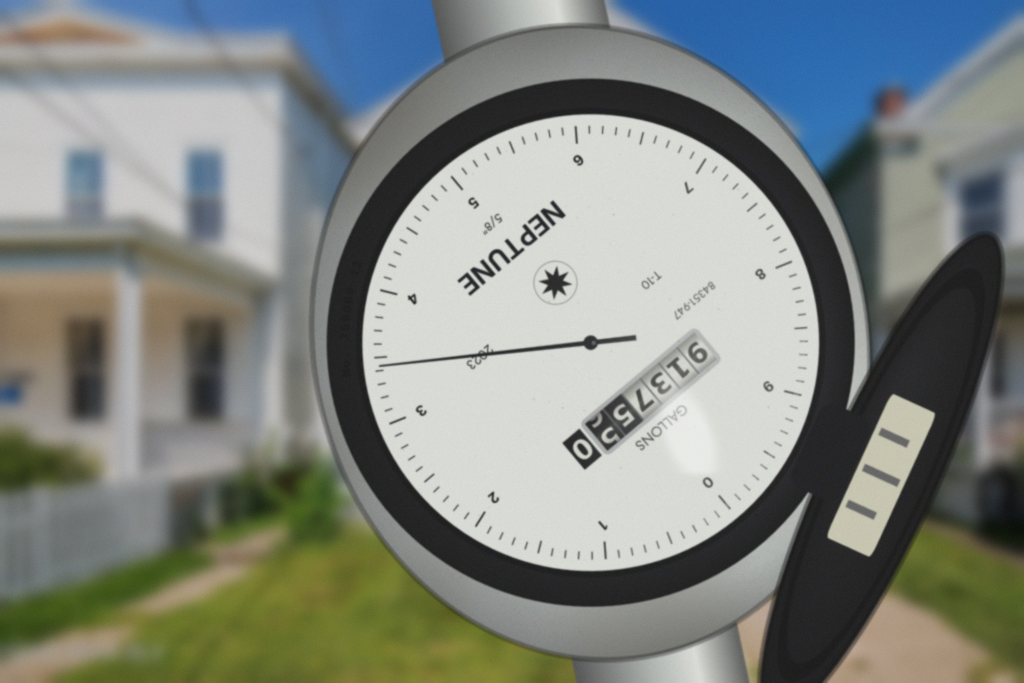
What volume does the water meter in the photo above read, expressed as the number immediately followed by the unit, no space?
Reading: 9137553.4gal
